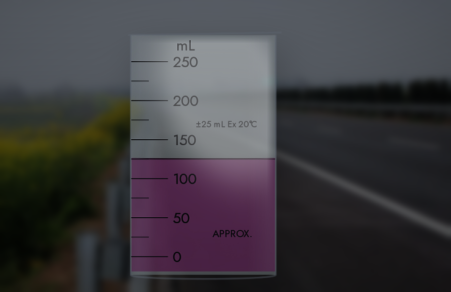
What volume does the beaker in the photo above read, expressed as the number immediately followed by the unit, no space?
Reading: 125mL
